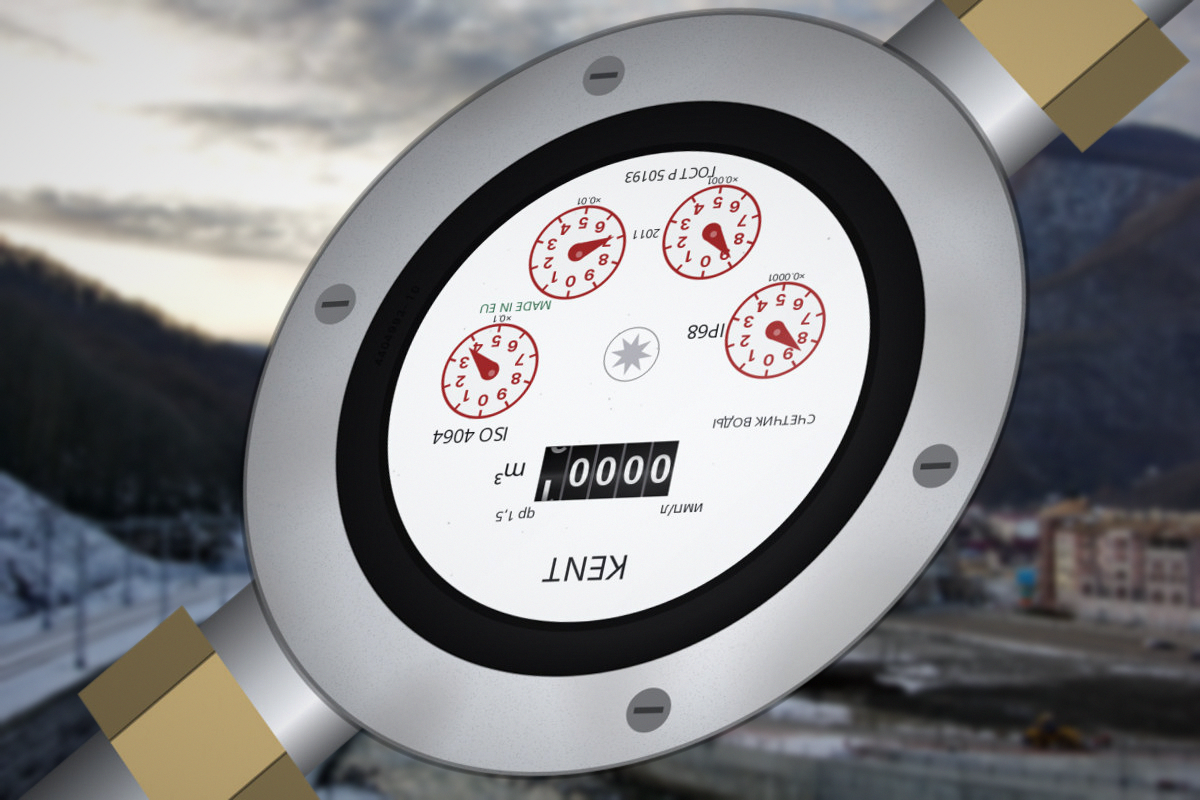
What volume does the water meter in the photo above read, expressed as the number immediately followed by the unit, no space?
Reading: 1.3688m³
